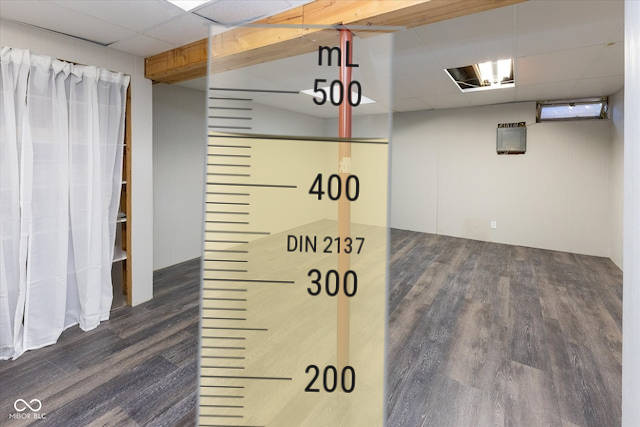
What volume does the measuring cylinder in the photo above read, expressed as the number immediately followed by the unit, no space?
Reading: 450mL
